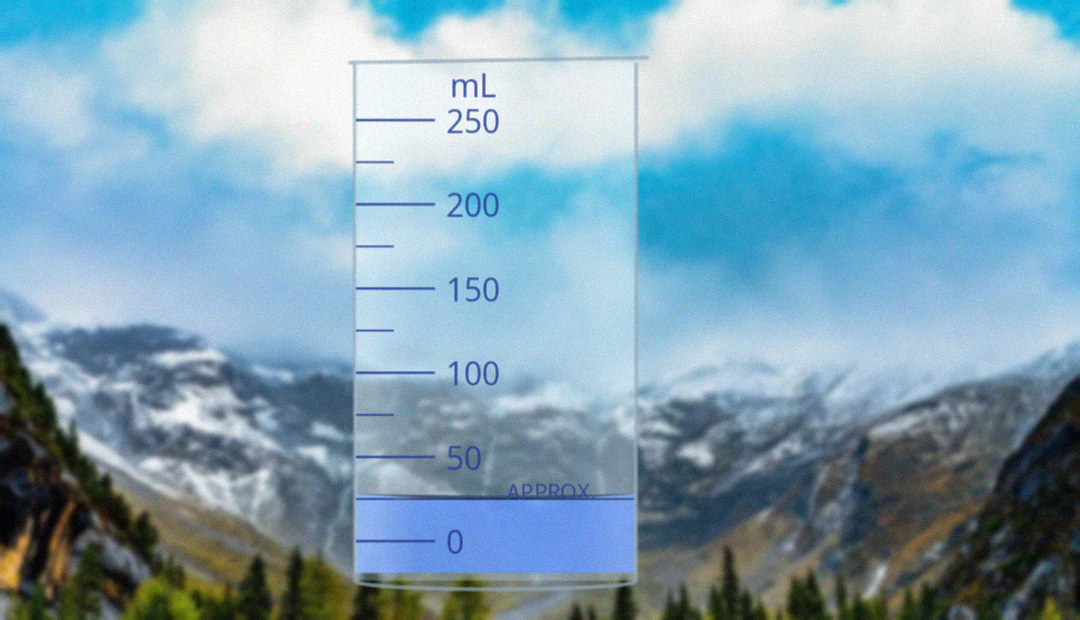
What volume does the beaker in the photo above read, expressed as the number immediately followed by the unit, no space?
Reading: 25mL
